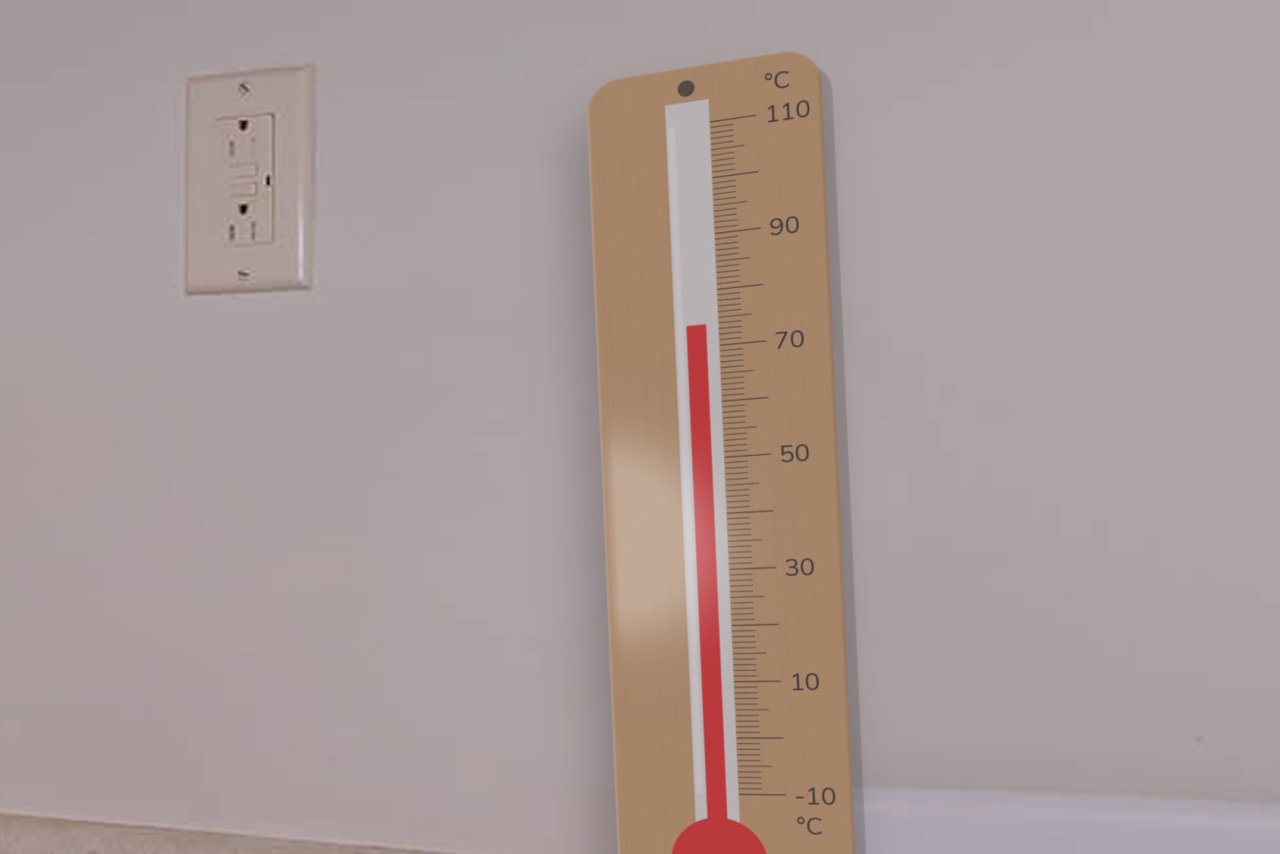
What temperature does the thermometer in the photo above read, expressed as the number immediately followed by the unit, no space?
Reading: 74°C
